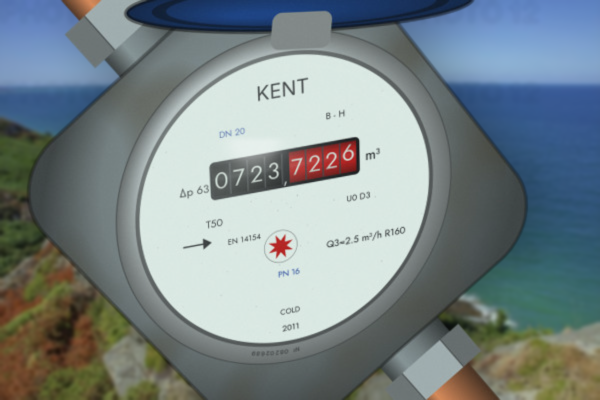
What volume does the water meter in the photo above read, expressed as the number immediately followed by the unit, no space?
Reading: 723.7226m³
